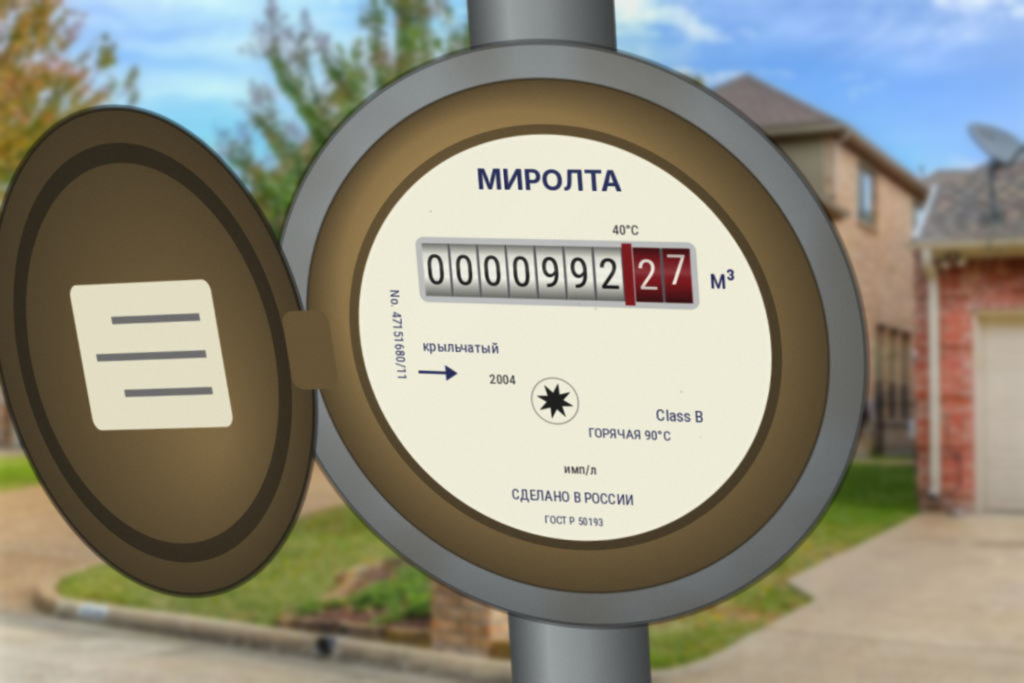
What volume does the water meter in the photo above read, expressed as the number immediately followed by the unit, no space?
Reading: 992.27m³
